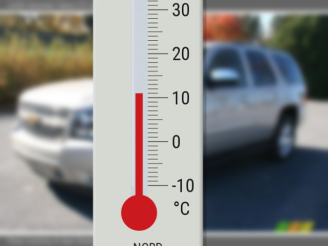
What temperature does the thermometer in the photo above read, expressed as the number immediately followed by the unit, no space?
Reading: 11°C
